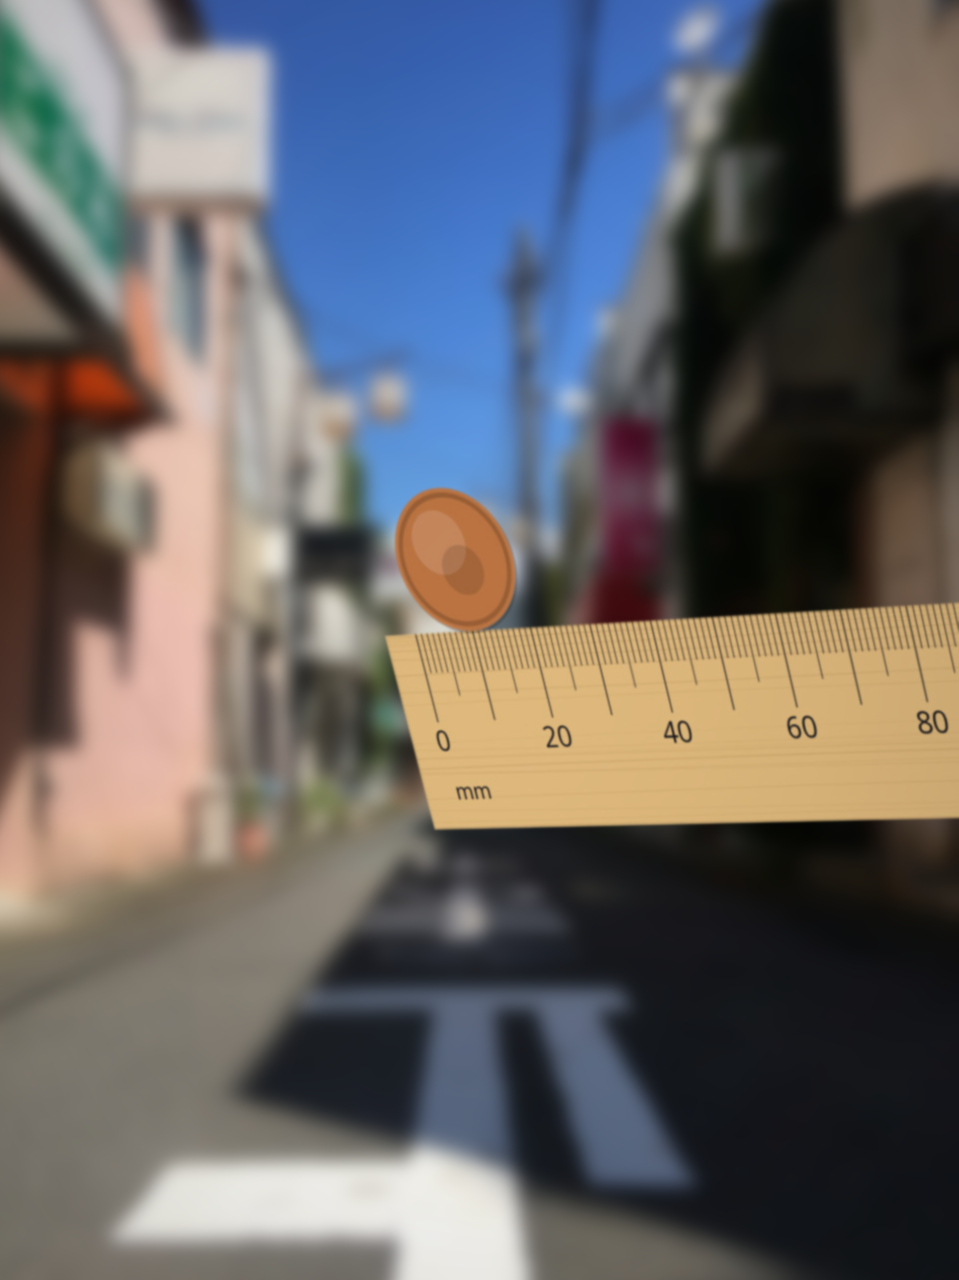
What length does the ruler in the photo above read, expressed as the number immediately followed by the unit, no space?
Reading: 20mm
